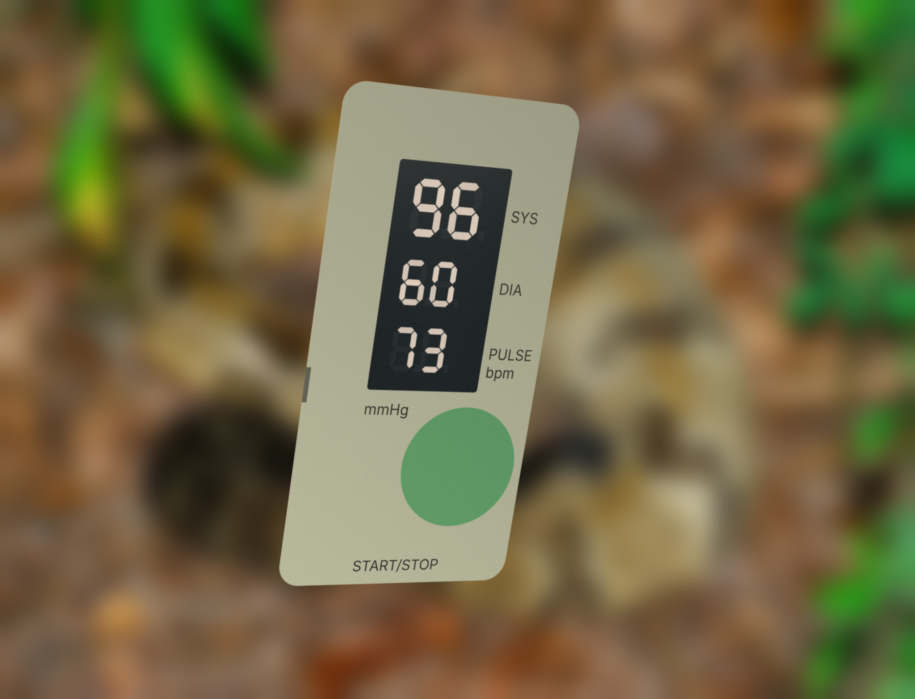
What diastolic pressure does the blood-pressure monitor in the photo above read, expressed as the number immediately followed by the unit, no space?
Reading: 60mmHg
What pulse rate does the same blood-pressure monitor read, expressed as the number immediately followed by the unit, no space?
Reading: 73bpm
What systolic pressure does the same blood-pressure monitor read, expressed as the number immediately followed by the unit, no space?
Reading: 96mmHg
